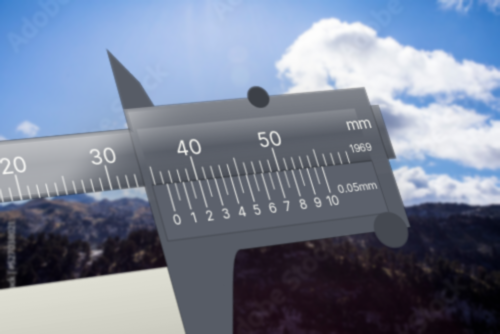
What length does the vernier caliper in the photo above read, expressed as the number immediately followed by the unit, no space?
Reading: 36.4mm
